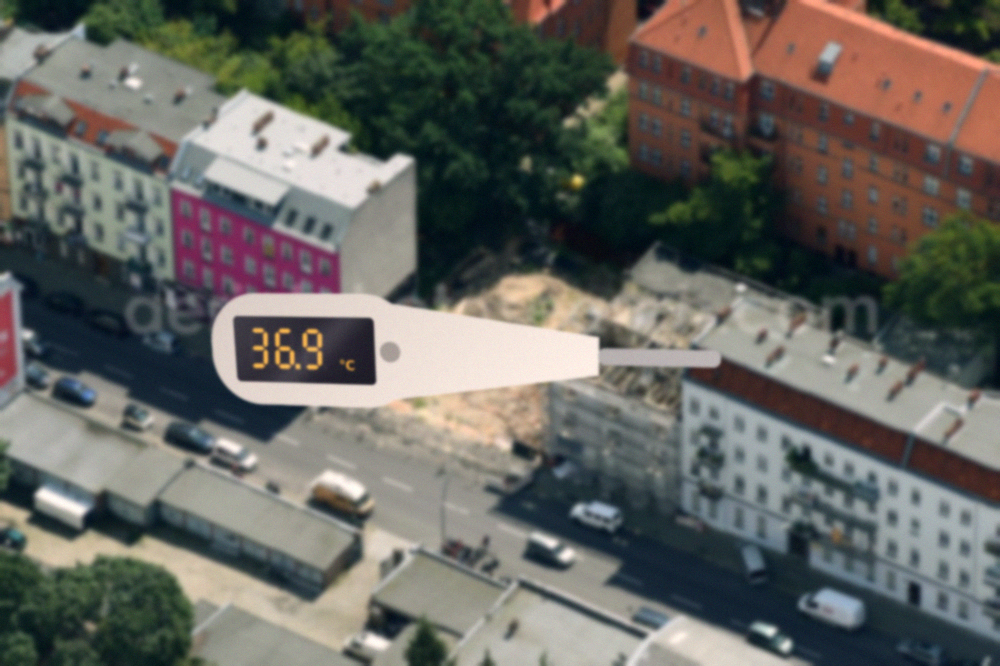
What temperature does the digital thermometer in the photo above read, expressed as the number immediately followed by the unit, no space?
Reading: 36.9°C
